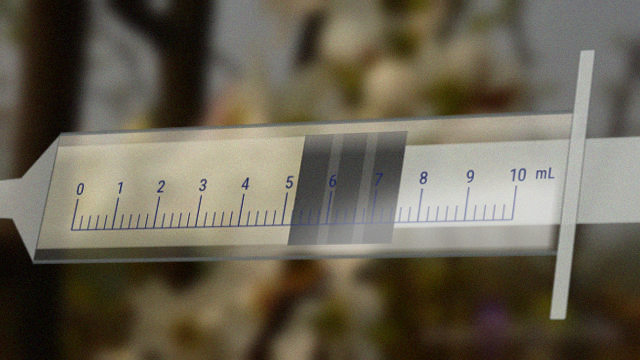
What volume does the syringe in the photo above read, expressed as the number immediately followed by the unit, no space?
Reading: 5.2mL
